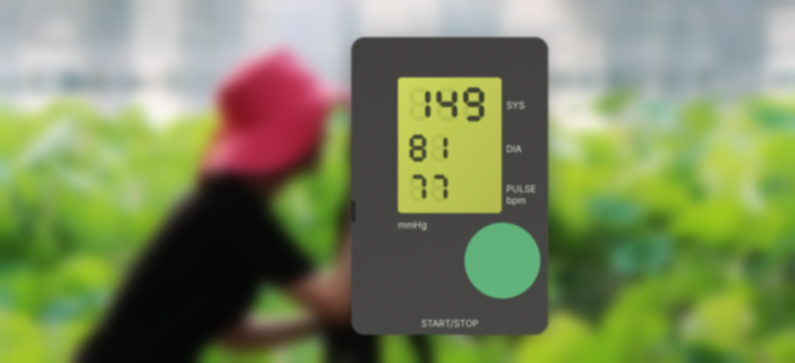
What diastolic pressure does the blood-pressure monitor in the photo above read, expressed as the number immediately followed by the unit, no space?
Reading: 81mmHg
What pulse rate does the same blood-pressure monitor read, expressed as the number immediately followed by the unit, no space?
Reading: 77bpm
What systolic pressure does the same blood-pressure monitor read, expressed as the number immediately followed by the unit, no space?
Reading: 149mmHg
